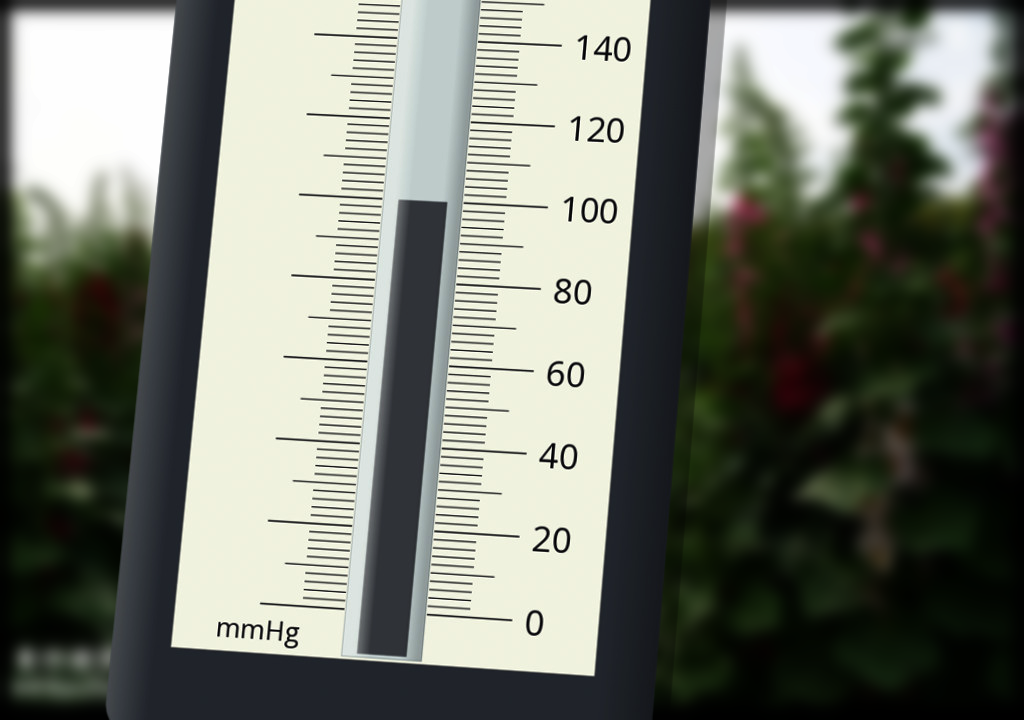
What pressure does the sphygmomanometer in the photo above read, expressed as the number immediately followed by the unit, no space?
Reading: 100mmHg
